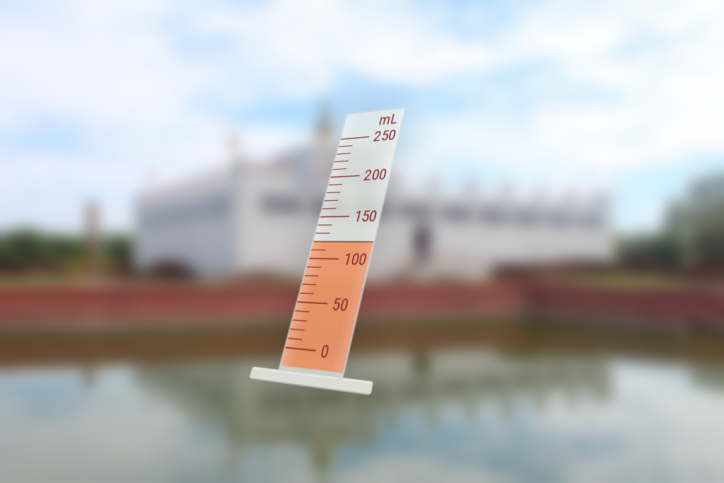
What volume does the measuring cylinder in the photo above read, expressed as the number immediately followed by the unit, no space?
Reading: 120mL
